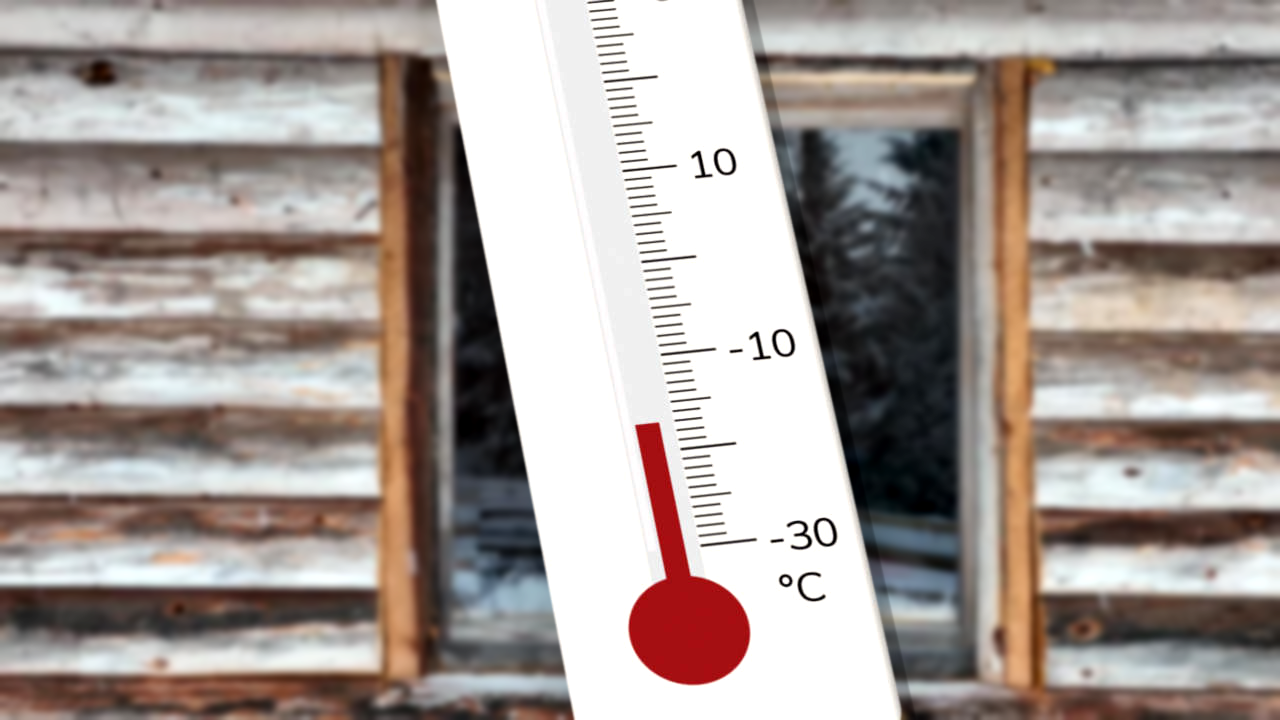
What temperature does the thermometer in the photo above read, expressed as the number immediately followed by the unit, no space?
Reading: -17°C
